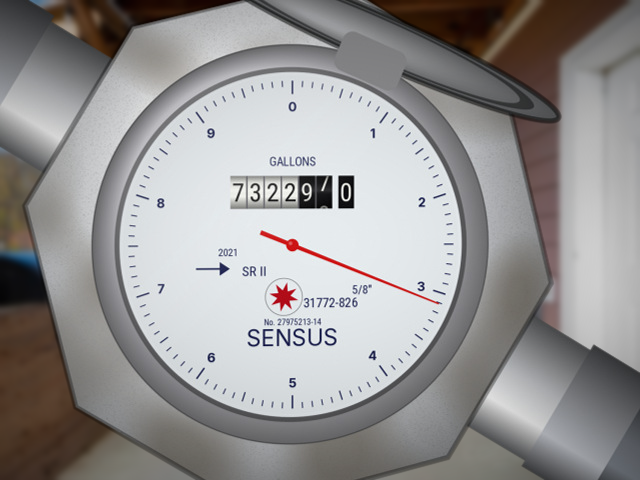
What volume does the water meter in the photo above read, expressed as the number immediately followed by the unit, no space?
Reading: 7322973.1gal
